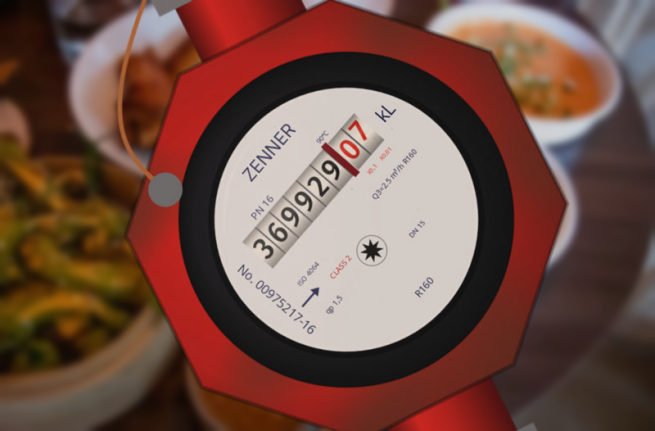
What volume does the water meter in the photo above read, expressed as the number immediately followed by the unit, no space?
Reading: 369929.07kL
